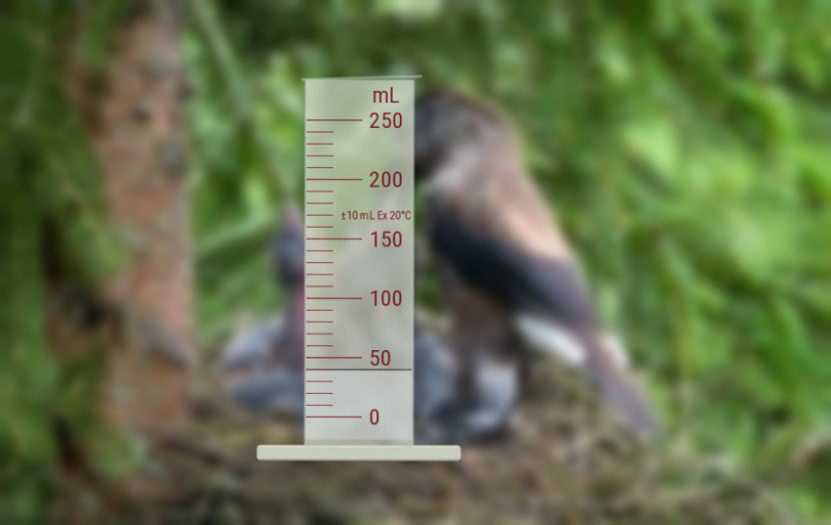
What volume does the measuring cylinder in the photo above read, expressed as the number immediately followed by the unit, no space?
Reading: 40mL
